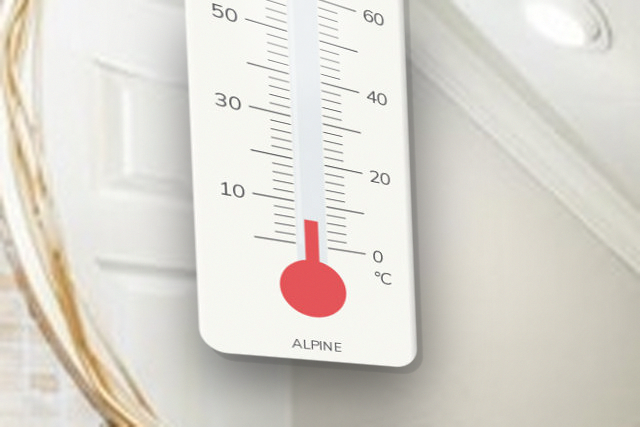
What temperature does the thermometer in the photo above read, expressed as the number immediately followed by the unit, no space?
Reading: 6°C
